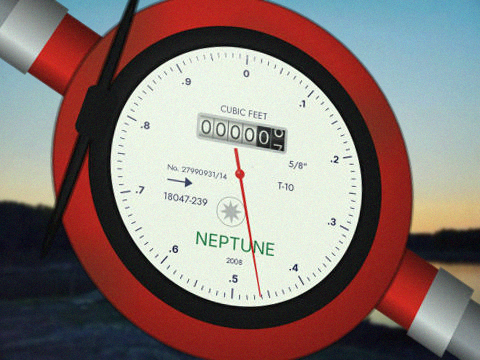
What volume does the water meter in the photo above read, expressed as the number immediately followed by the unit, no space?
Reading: 6.46ft³
